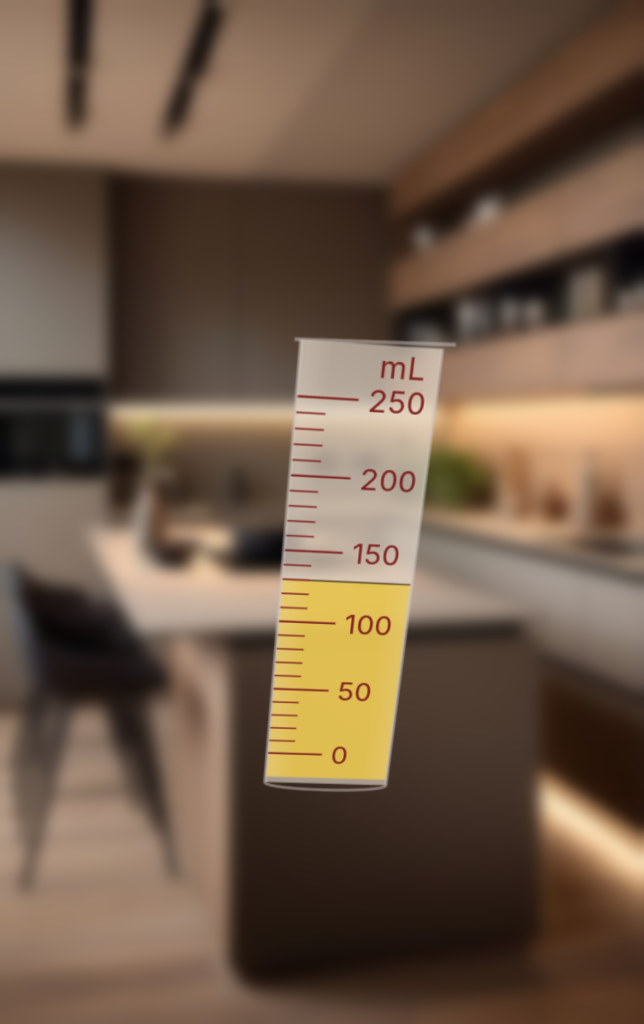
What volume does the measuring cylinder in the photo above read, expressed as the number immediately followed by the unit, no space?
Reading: 130mL
